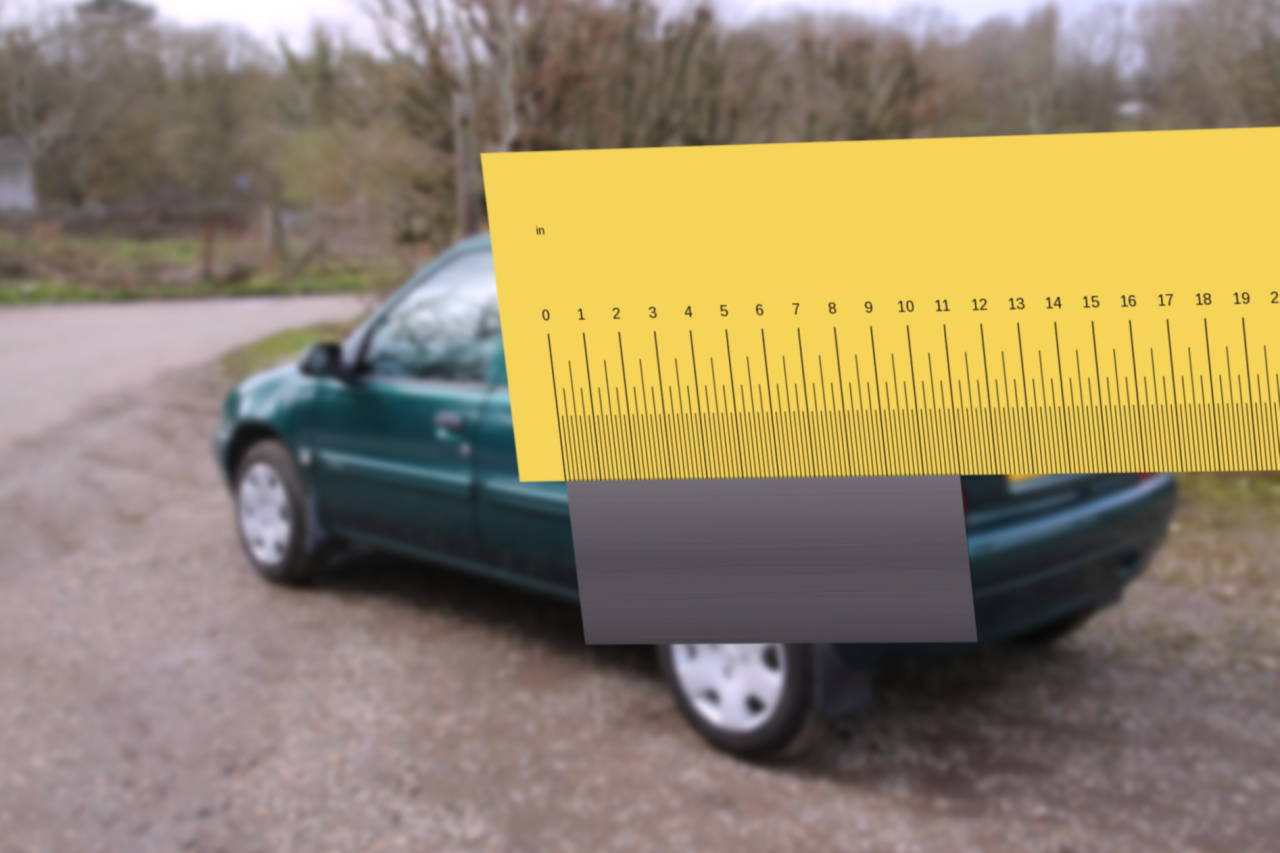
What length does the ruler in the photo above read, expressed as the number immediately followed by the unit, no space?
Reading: 11in
